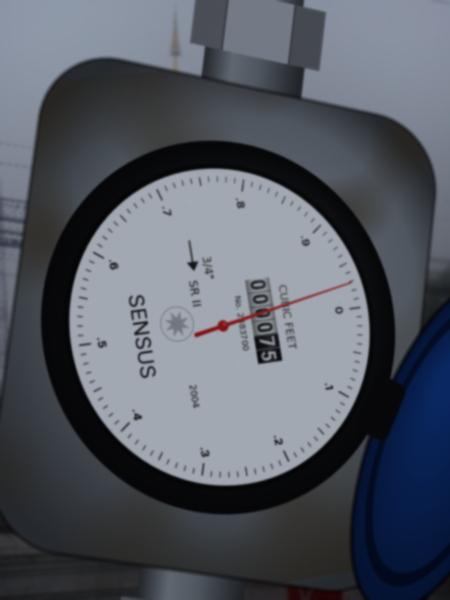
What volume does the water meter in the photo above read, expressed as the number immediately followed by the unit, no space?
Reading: 74.97ft³
